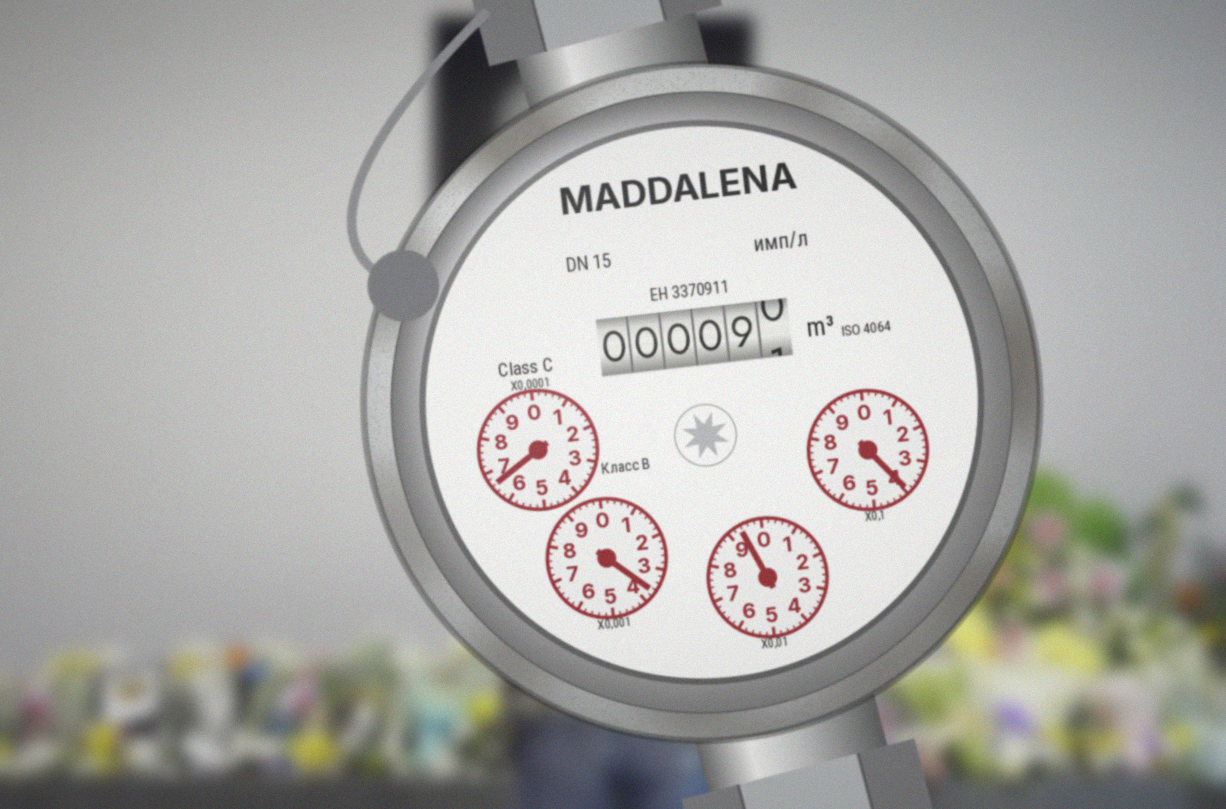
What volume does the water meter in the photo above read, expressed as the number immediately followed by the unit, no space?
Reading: 90.3936m³
